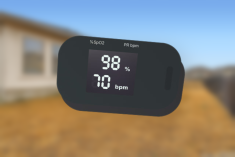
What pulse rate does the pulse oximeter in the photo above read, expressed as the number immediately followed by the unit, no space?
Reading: 70bpm
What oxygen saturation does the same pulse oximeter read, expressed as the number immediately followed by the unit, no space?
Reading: 98%
